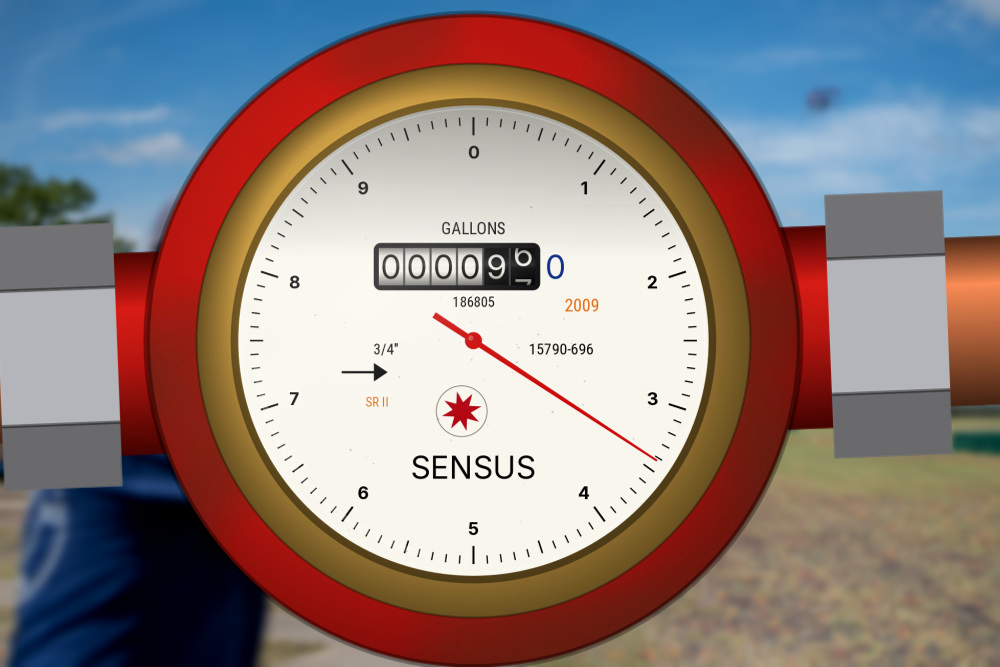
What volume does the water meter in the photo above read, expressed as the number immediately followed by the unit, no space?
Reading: 963.4gal
